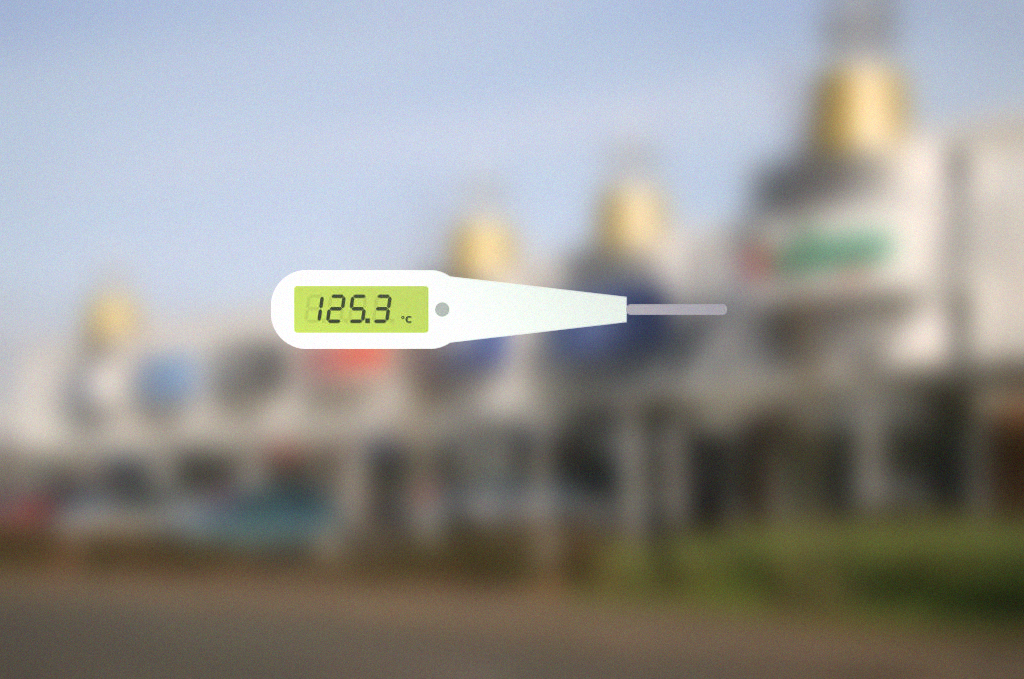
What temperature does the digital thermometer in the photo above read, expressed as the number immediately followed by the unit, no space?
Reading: 125.3°C
